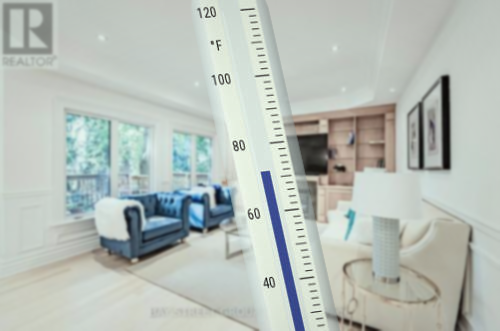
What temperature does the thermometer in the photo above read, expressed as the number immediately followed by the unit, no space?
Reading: 72°F
